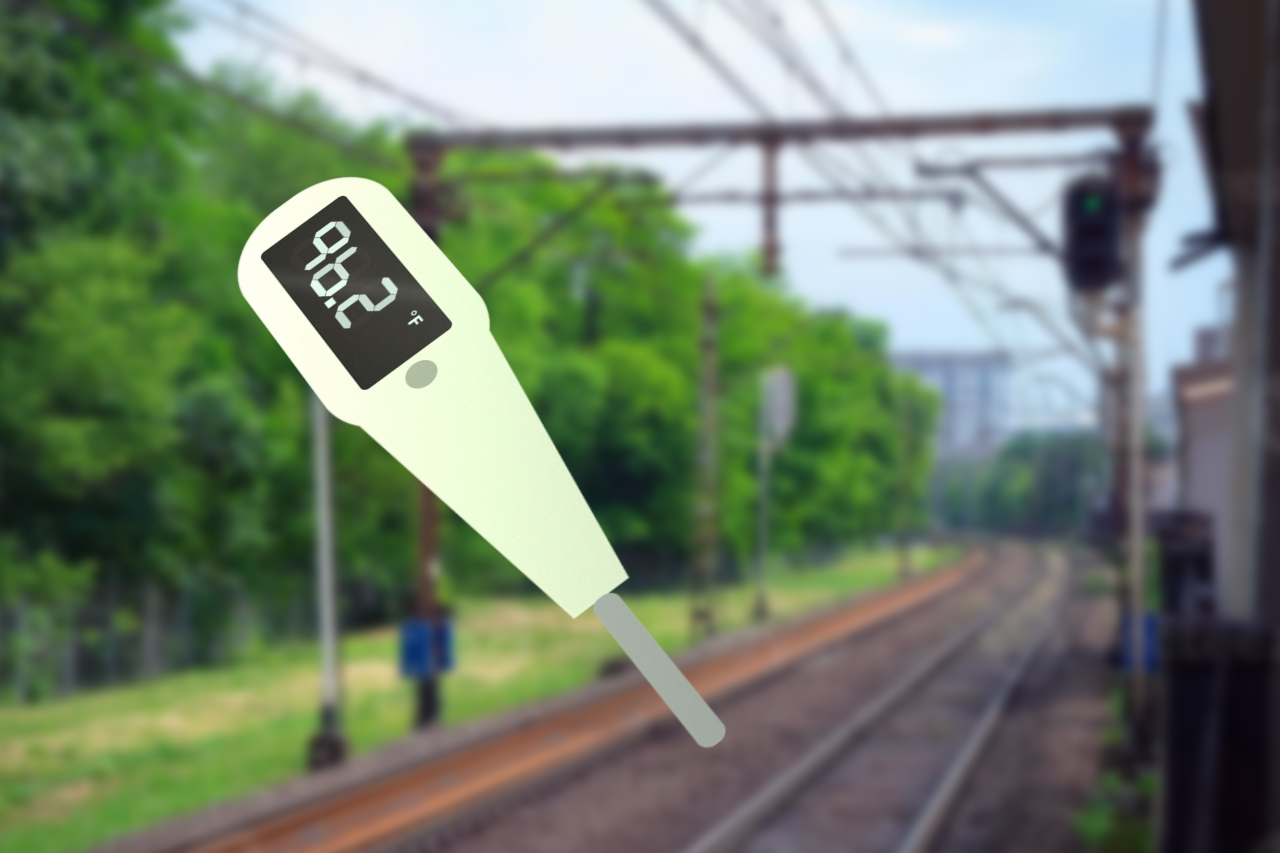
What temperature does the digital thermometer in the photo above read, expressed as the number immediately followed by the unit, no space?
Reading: 96.2°F
